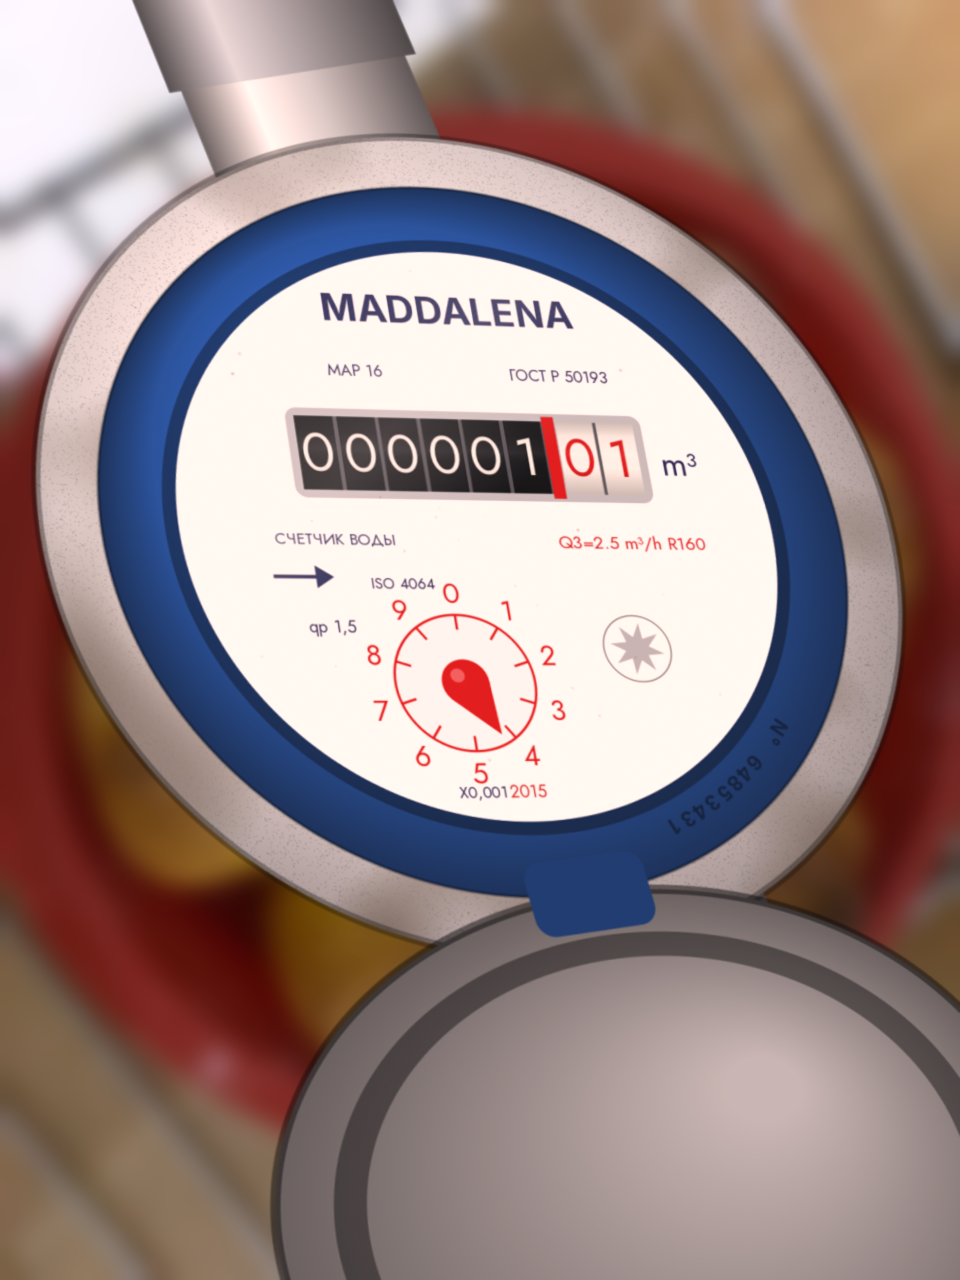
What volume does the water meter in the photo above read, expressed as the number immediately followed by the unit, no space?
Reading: 1.014m³
